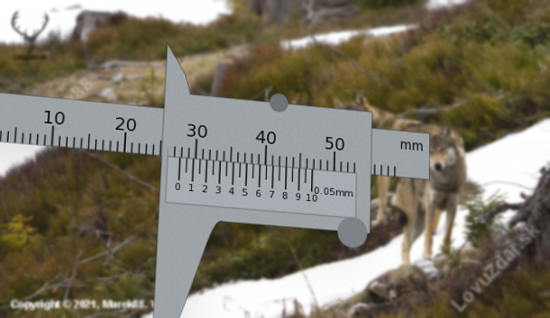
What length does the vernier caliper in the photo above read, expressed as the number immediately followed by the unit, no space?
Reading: 27.8mm
